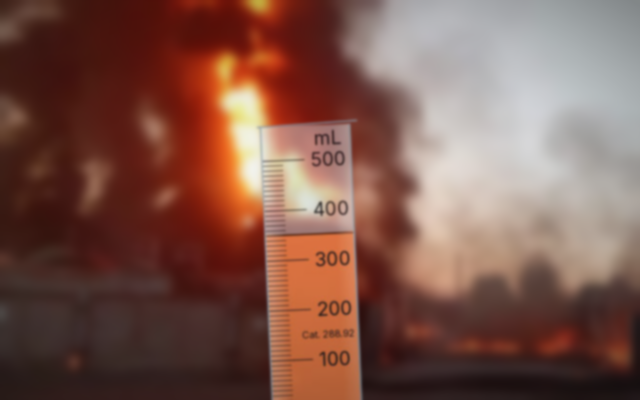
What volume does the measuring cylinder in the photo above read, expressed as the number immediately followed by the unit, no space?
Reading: 350mL
